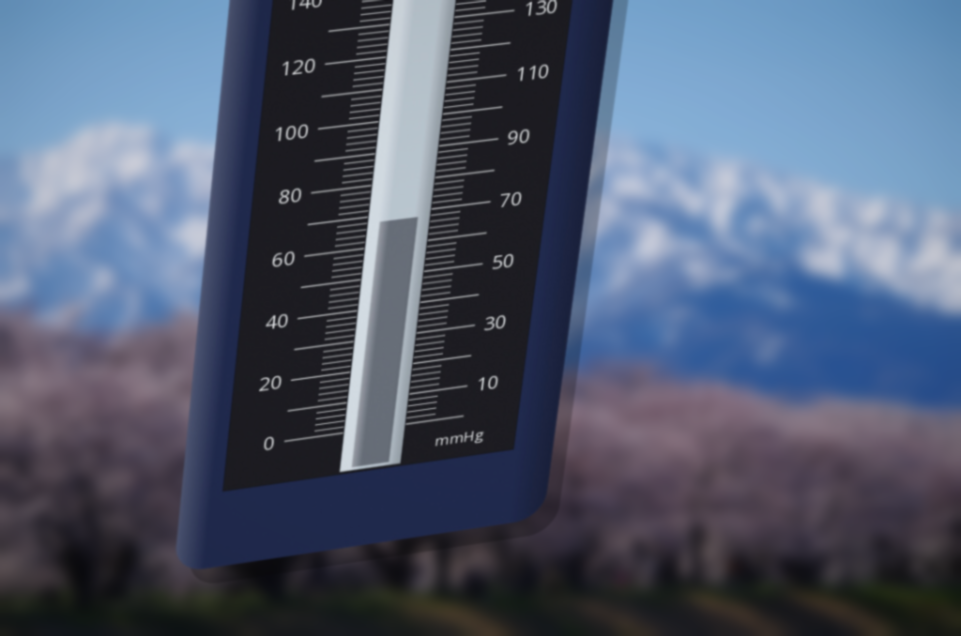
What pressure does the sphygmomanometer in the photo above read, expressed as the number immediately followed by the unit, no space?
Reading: 68mmHg
